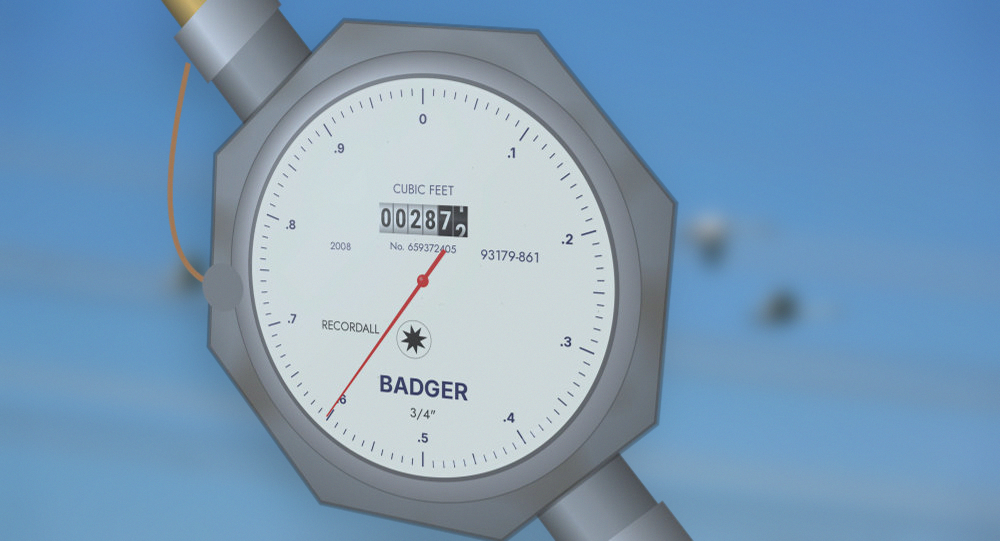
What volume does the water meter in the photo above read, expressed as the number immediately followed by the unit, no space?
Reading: 2871.60ft³
